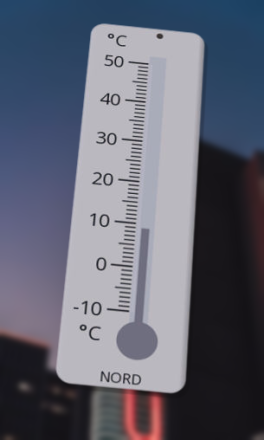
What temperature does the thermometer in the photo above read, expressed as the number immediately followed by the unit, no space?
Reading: 9°C
